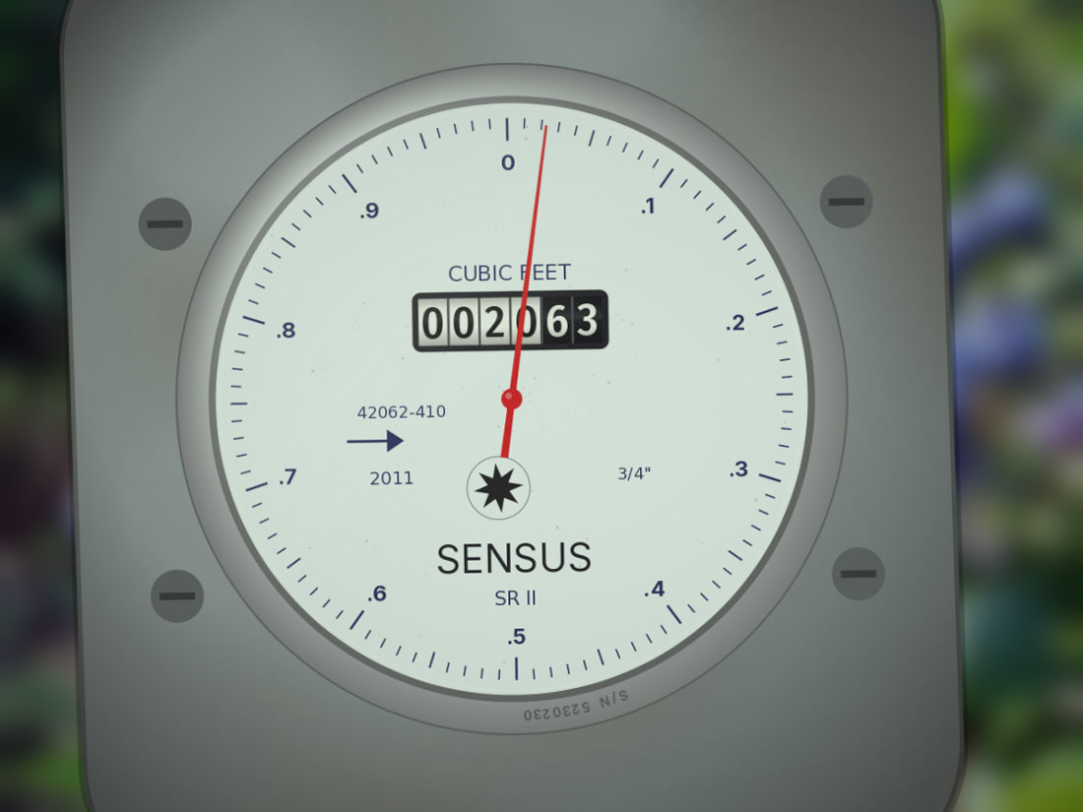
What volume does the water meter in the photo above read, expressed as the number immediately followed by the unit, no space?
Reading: 2063.02ft³
